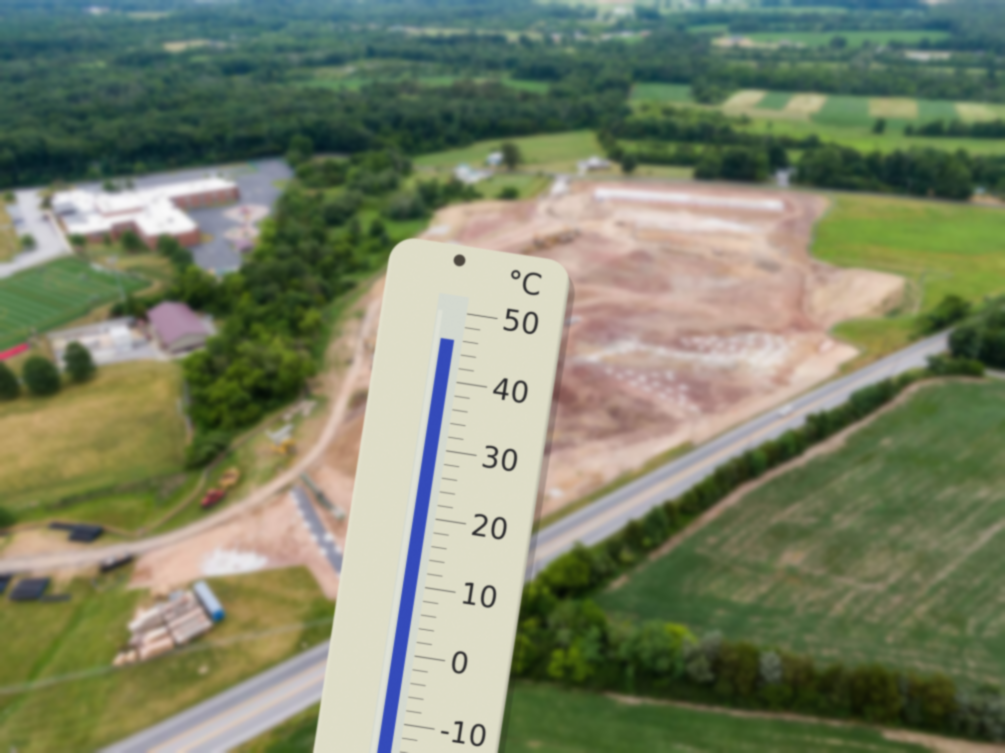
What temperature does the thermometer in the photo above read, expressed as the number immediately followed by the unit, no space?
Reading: 46°C
